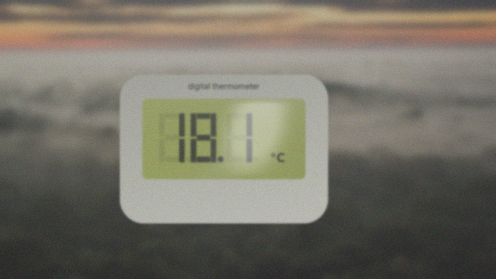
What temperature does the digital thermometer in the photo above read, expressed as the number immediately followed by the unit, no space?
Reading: 18.1°C
